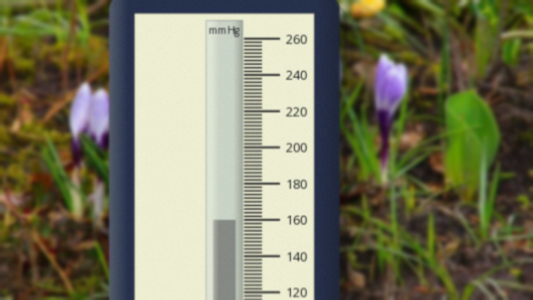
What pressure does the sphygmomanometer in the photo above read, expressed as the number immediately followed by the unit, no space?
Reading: 160mmHg
